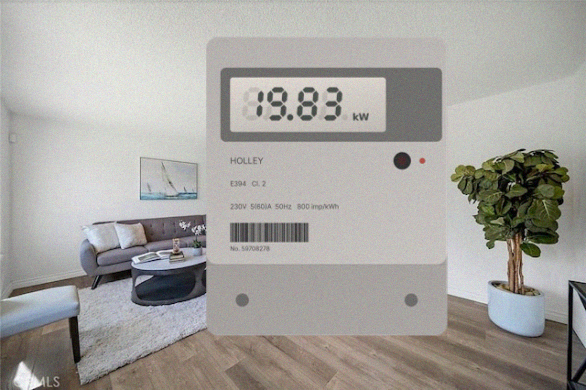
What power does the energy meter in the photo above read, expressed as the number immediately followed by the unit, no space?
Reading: 19.83kW
